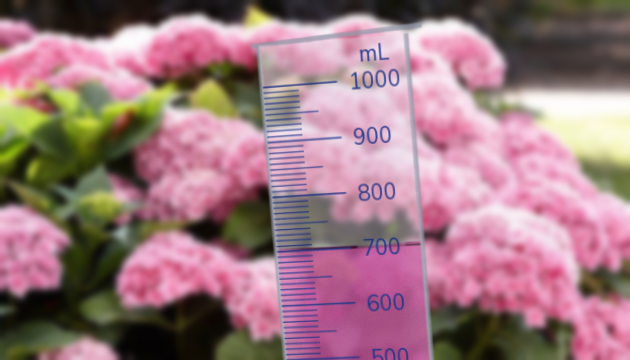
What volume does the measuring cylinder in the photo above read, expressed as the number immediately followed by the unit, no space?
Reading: 700mL
